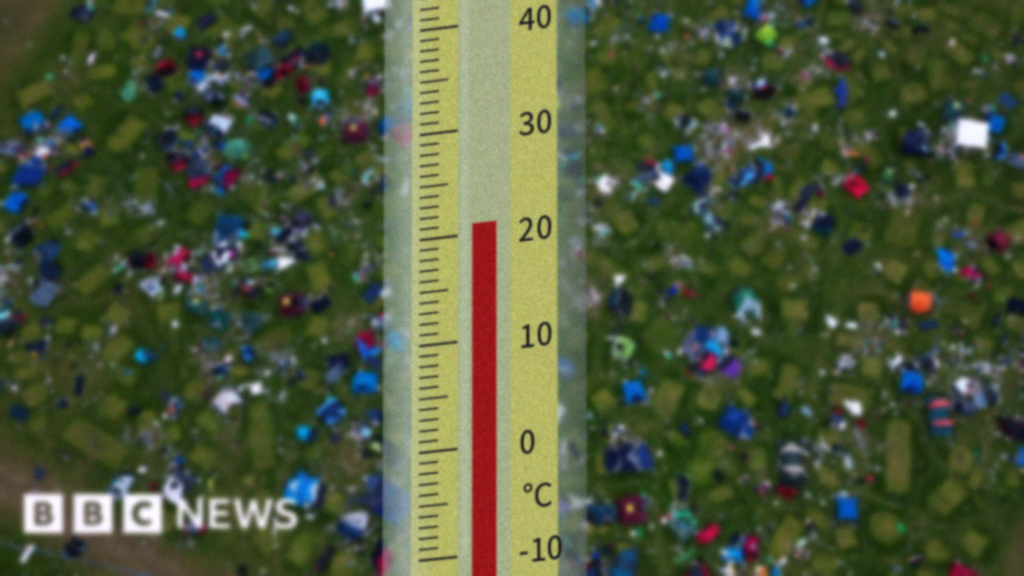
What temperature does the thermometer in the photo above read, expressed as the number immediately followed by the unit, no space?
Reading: 21°C
